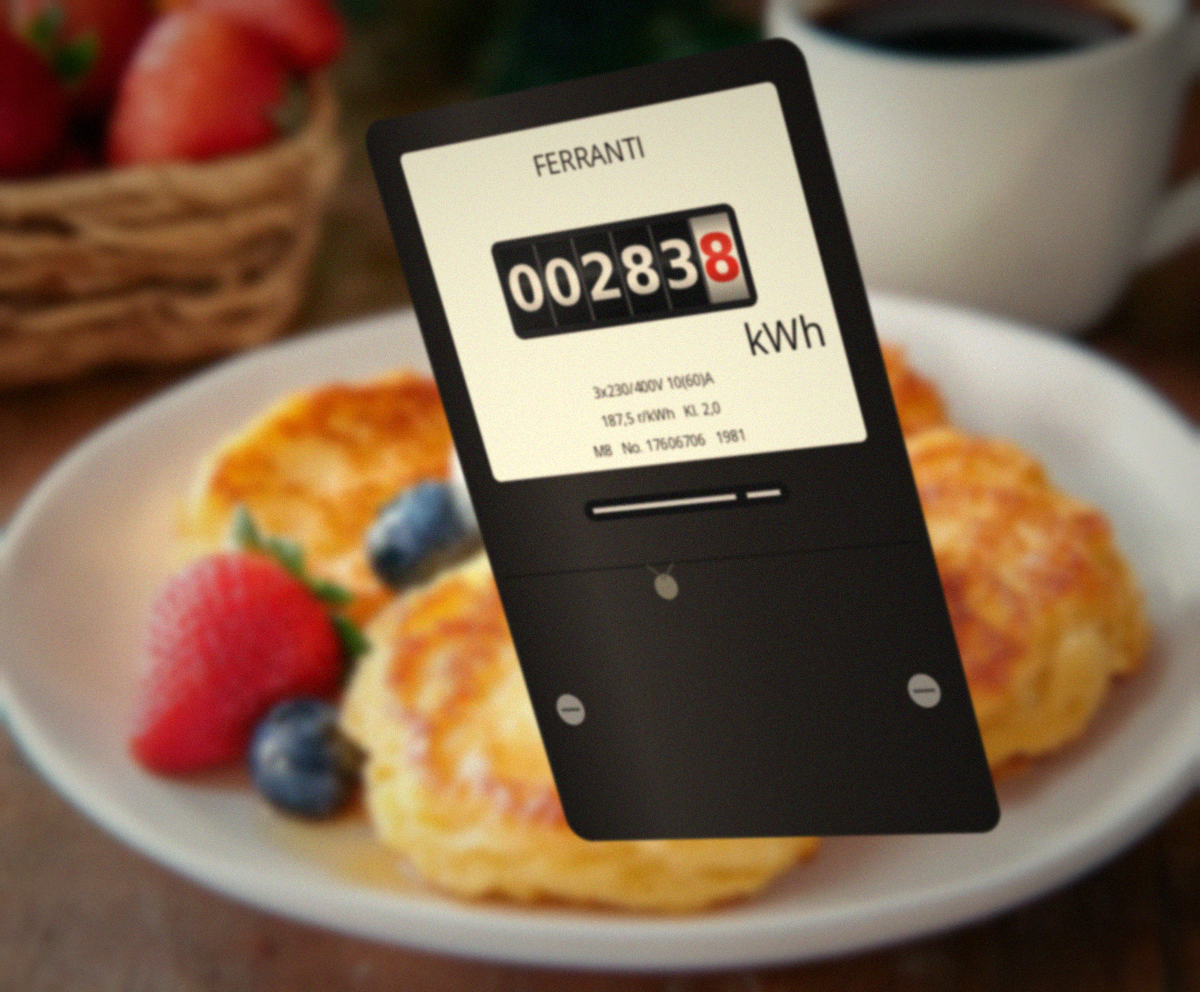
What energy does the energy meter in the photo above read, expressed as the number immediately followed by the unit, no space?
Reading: 283.8kWh
